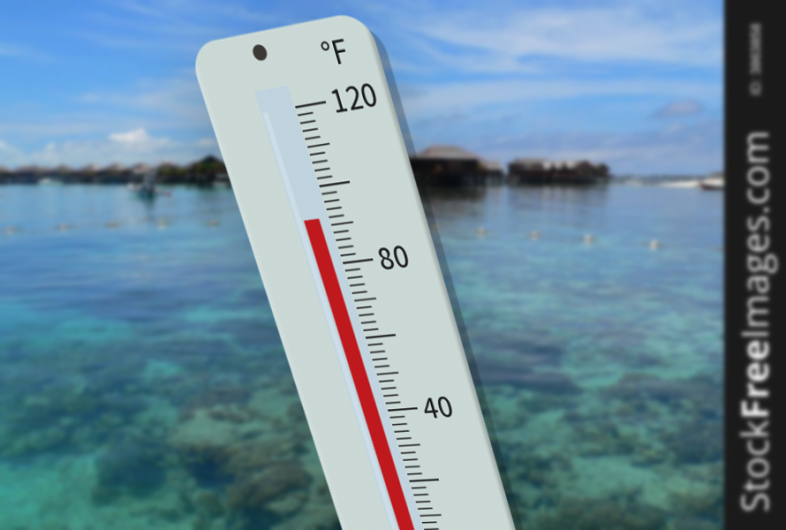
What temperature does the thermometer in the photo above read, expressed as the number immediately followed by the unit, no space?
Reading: 92°F
